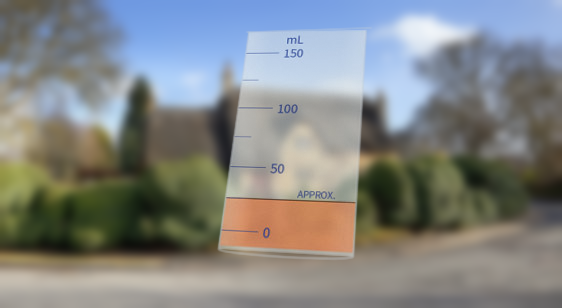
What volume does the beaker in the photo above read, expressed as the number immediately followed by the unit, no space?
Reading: 25mL
